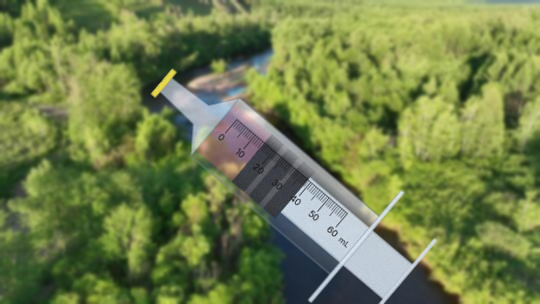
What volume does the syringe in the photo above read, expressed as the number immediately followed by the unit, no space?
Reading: 15mL
